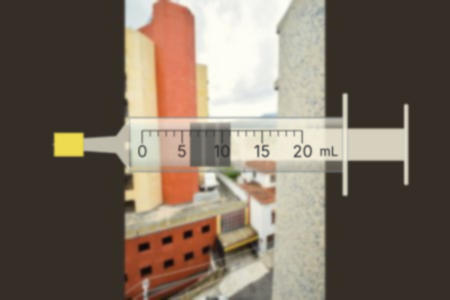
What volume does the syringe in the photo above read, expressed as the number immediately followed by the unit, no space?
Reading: 6mL
